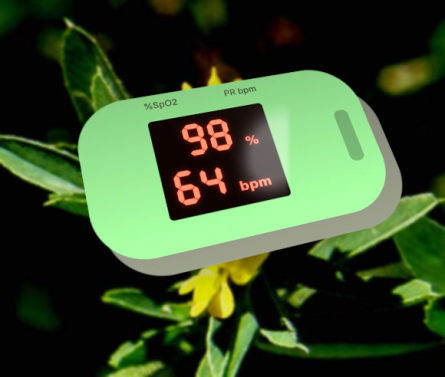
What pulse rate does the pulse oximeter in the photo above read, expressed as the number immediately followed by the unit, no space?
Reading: 64bpm
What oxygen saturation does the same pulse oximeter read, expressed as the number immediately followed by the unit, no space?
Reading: 98%
